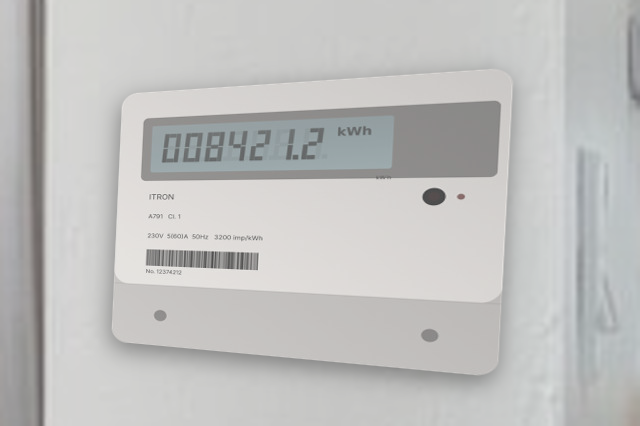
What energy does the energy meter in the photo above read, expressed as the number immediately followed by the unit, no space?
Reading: 8421.2kWh
